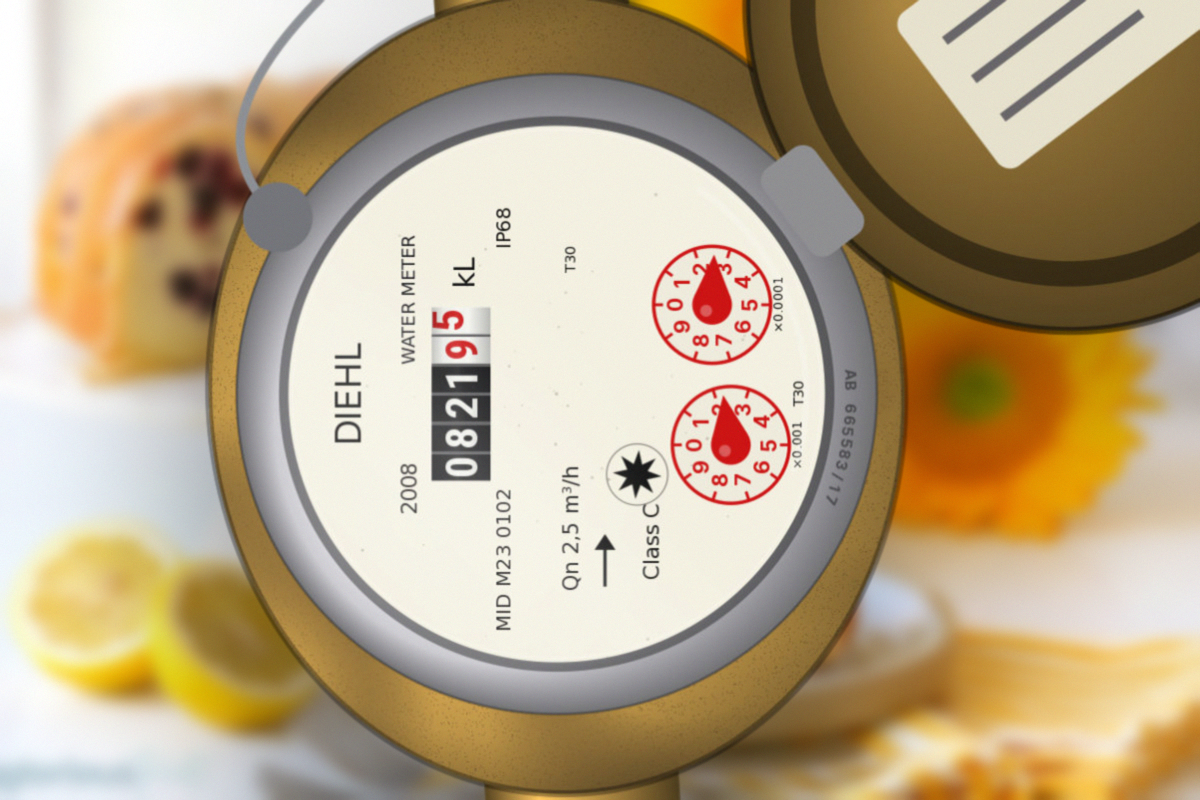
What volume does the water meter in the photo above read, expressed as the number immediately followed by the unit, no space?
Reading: 821.9522kL
